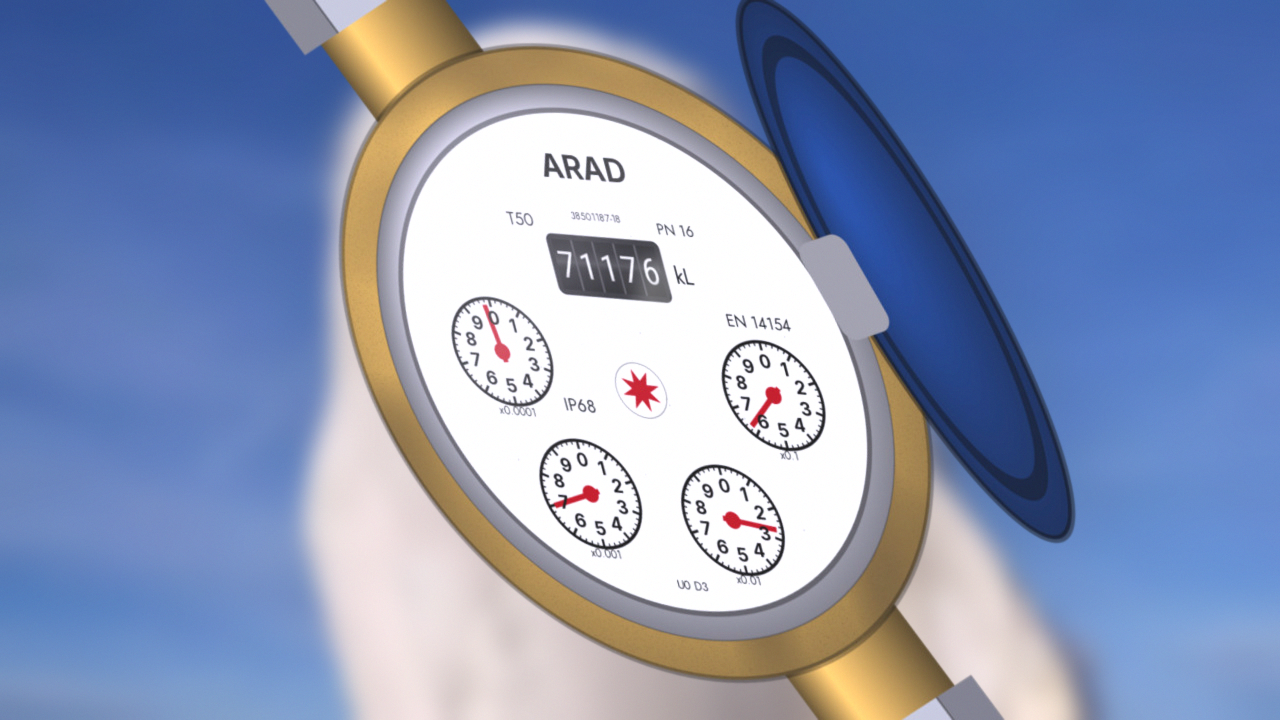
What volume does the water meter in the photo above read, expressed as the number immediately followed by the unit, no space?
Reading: 71176.6269kL
